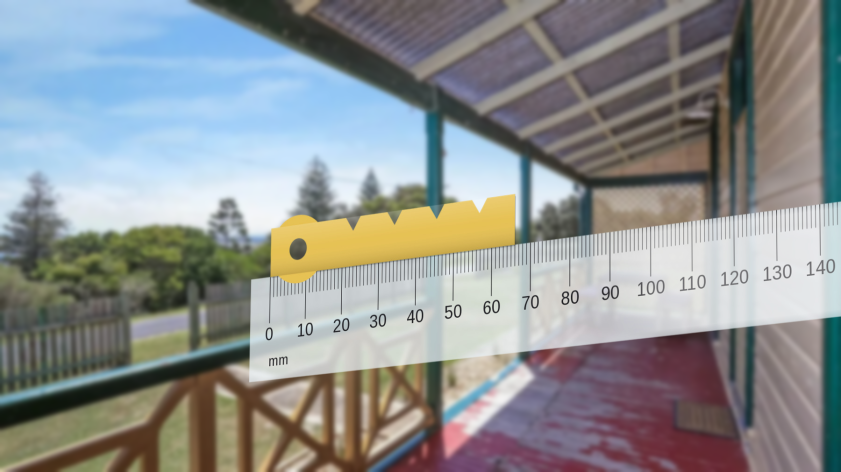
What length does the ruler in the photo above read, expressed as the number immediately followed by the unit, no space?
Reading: 66mm
